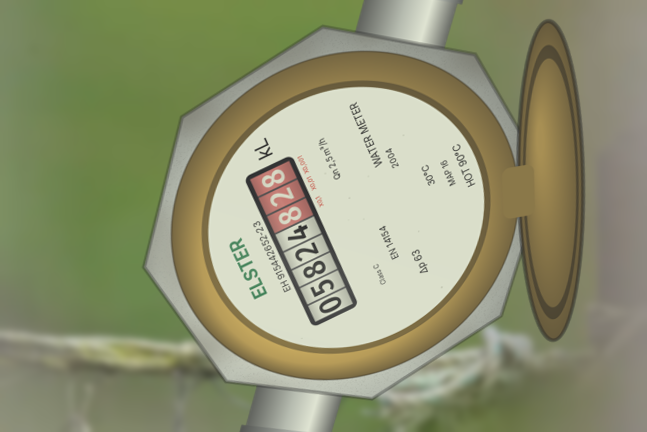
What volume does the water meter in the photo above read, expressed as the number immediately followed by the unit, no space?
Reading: 5824.828kL
